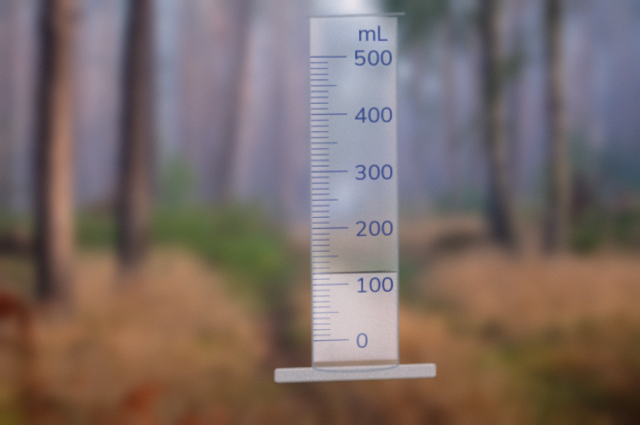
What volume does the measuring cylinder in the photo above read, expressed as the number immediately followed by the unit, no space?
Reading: 120mL
